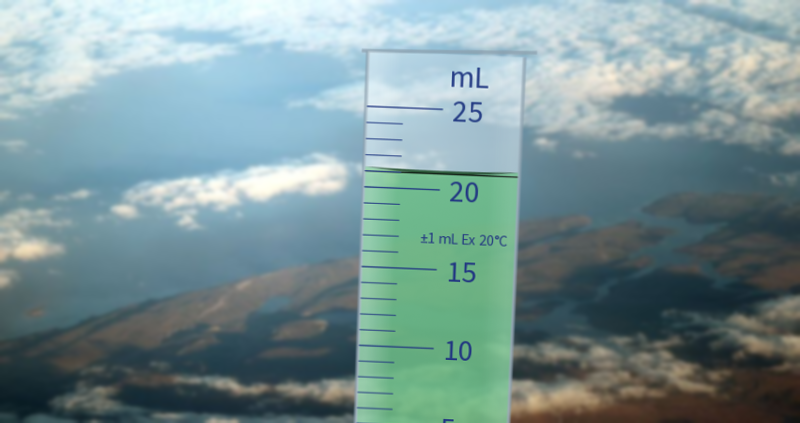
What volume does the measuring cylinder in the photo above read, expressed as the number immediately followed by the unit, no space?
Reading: 21mL
